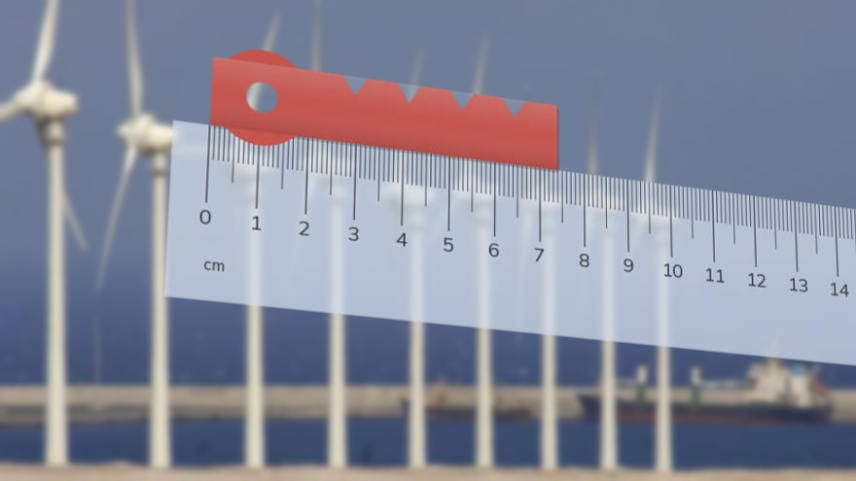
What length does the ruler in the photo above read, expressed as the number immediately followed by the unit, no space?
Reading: 7.4cm
